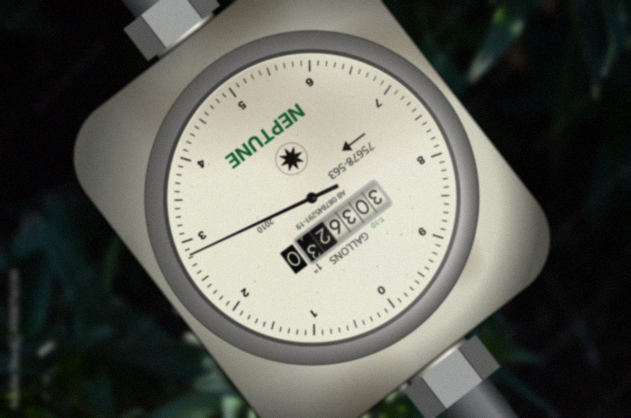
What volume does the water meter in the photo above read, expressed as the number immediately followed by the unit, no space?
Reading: 3036232.8gal
